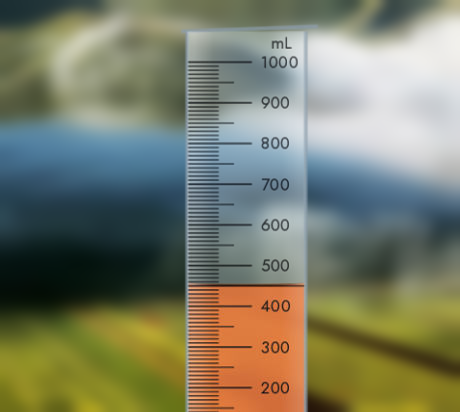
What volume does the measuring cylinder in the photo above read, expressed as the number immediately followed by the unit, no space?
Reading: 450mL
